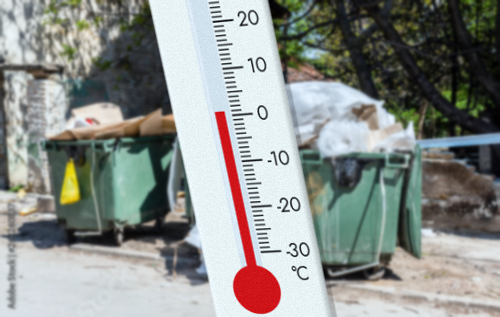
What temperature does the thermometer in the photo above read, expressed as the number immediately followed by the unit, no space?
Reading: 1°C
